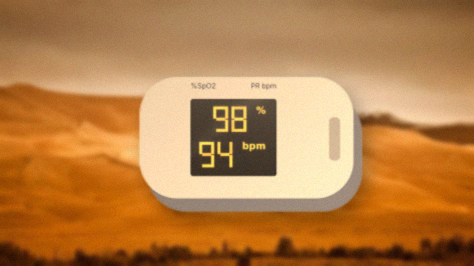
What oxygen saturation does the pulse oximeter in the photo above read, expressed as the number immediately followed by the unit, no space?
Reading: 98%
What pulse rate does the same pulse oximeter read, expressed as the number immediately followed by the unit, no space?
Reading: 94bpm
